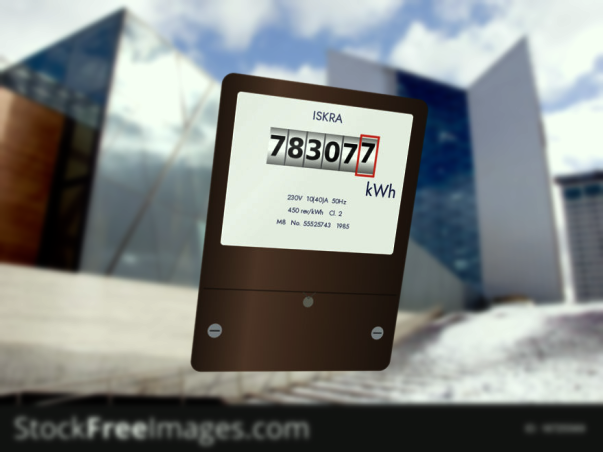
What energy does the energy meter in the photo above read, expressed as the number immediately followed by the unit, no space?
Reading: 78307.7kWh
